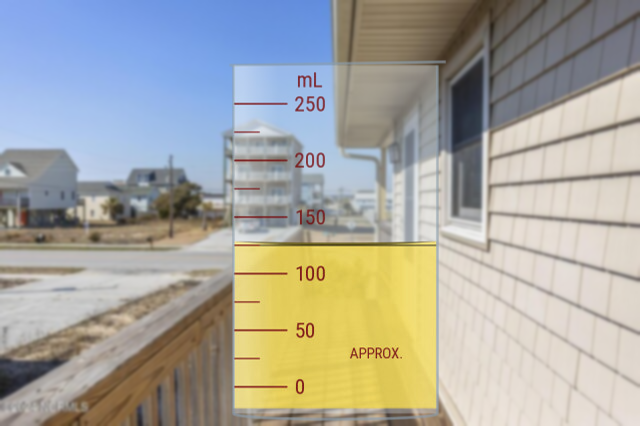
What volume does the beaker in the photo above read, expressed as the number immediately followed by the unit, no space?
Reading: 125mL
